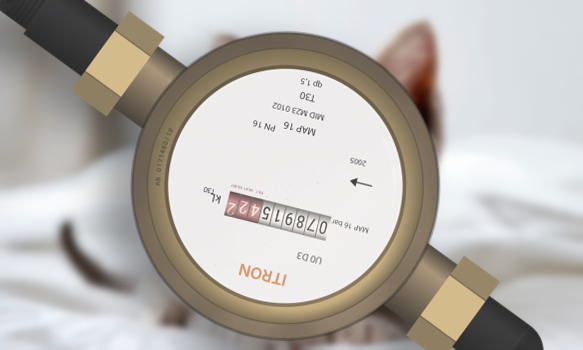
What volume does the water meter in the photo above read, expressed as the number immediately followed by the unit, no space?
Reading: 78915.422kL
